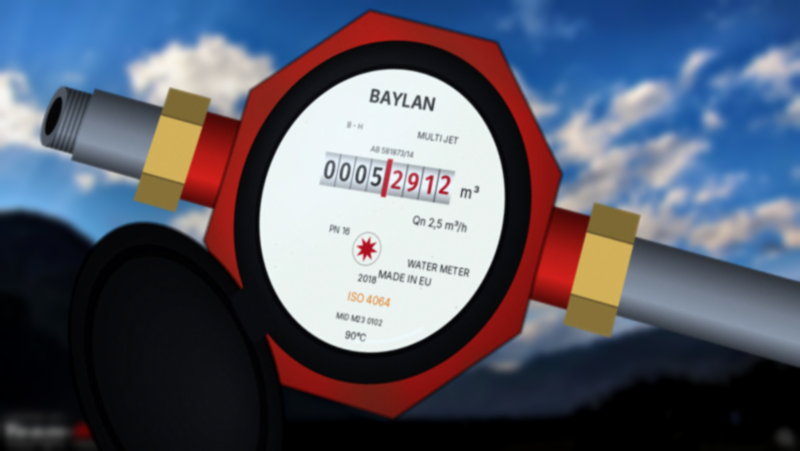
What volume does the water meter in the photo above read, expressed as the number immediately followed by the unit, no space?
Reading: 5.2912m³
